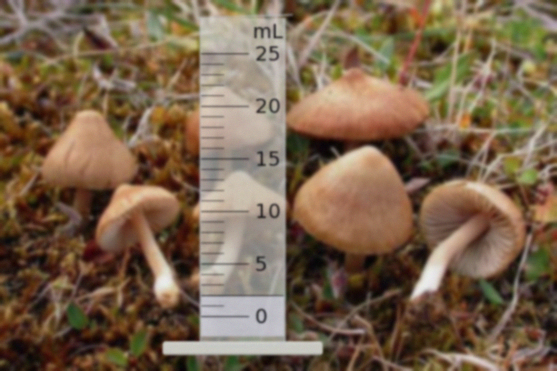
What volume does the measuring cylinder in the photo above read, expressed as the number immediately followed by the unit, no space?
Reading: 2mL
